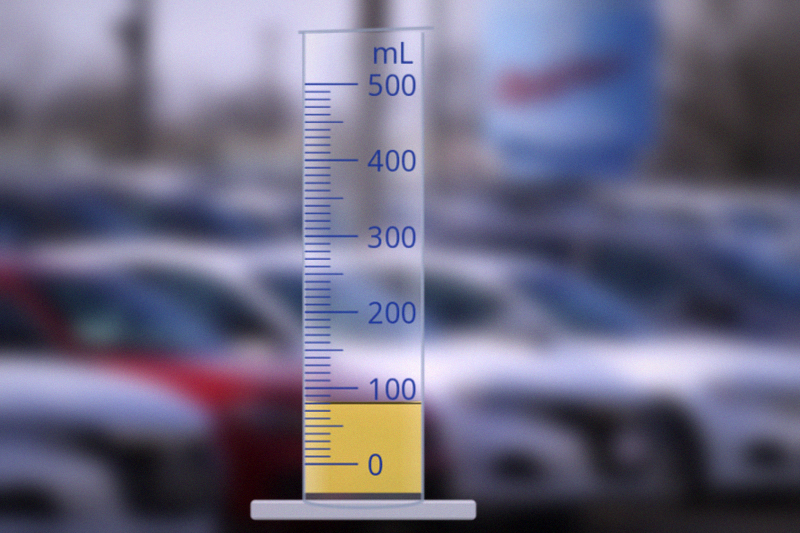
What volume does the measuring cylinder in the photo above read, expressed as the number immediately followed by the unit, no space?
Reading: 80mL
